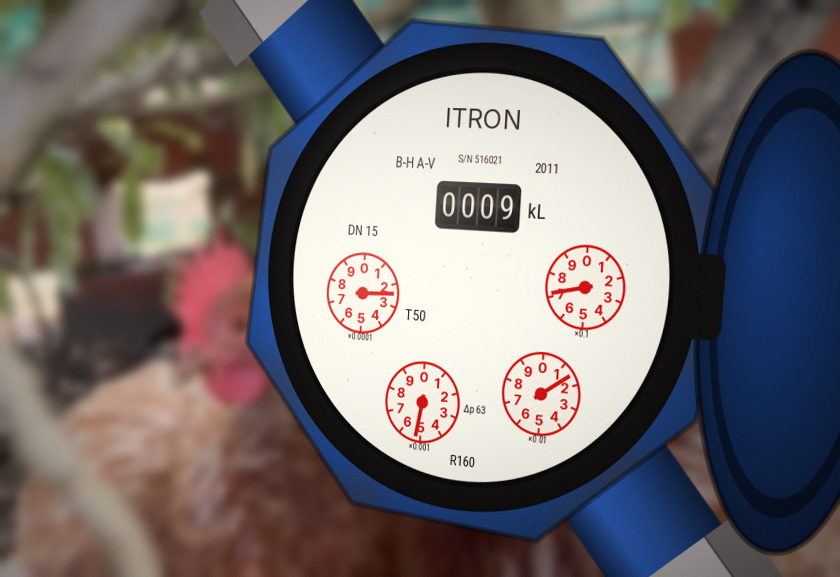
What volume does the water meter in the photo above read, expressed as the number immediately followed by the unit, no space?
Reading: 9.7152kL
